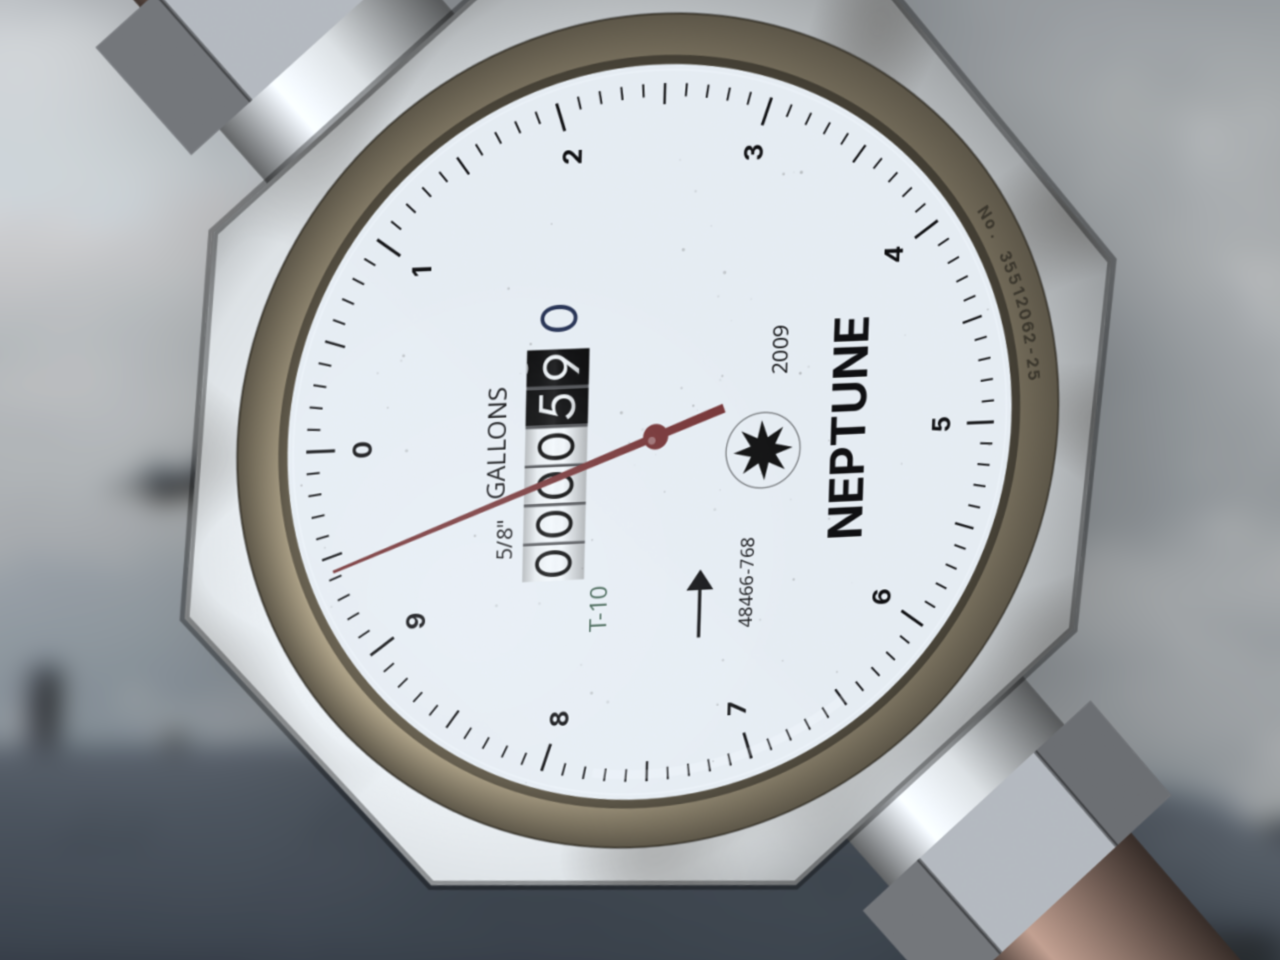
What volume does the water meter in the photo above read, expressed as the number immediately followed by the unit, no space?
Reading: 589.4gal
